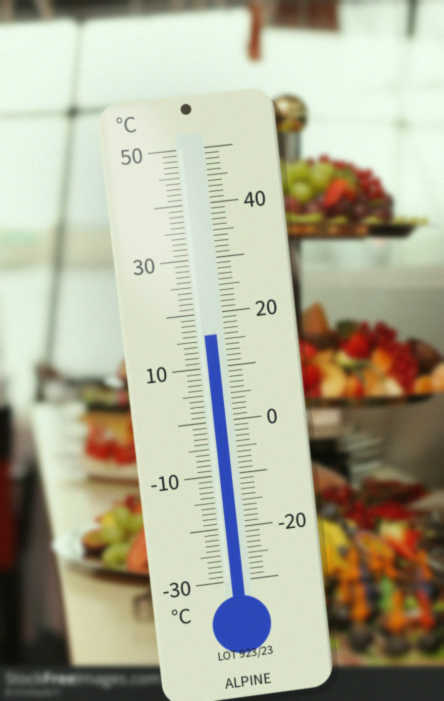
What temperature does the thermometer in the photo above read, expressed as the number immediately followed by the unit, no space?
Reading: 16°C
